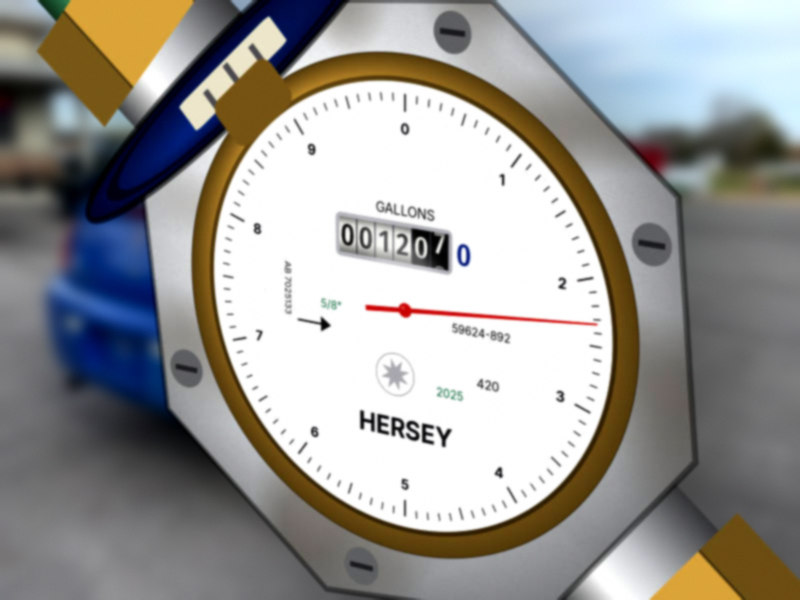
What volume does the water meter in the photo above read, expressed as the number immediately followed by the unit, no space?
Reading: 12072.3gal
